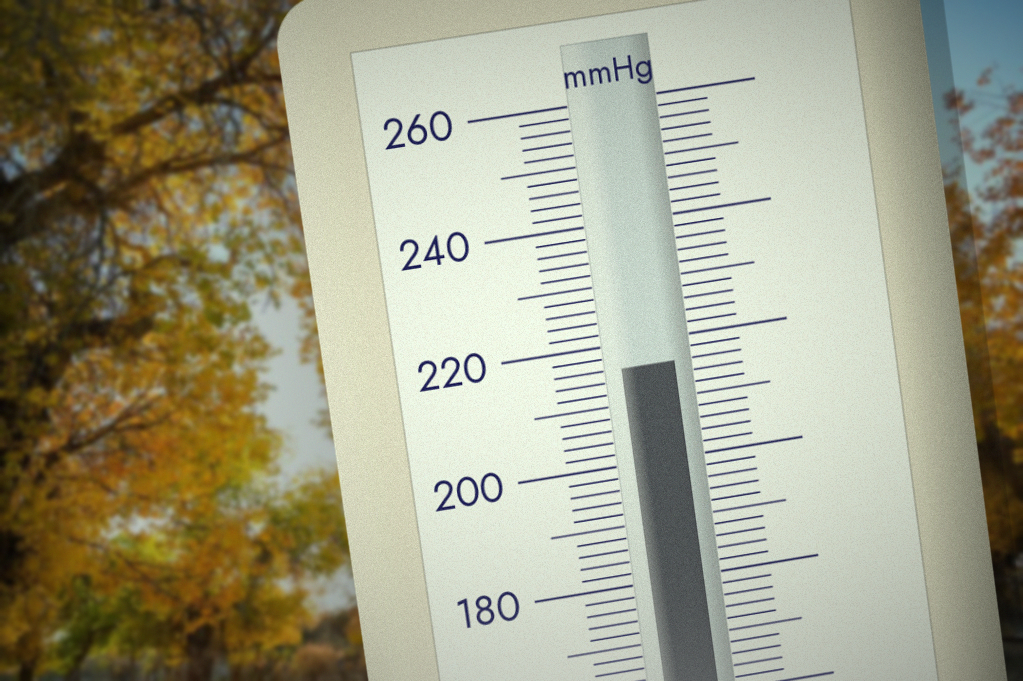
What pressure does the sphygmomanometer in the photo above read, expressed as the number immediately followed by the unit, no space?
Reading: 216mmHg
